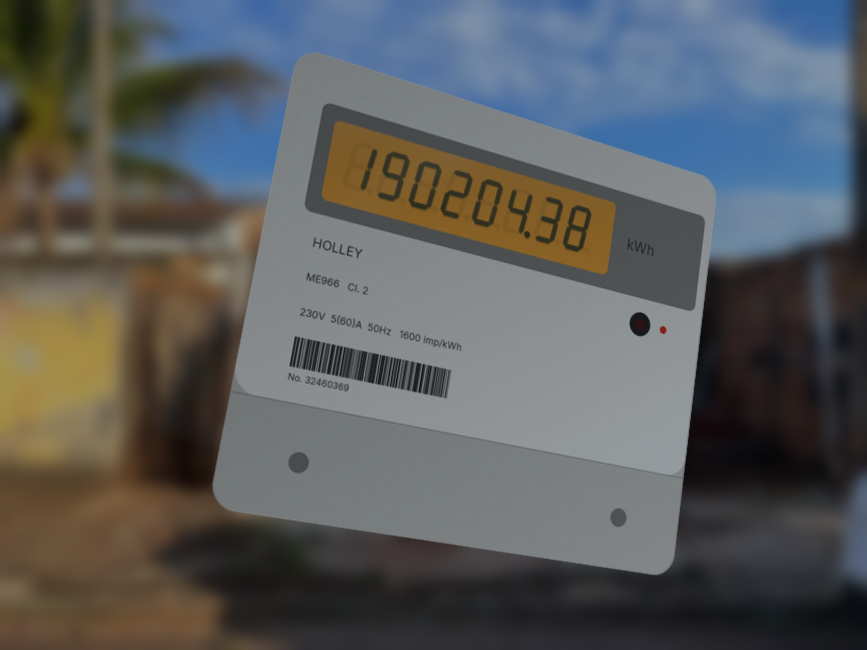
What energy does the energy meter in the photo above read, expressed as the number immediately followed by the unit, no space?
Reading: 190204.38kWh
